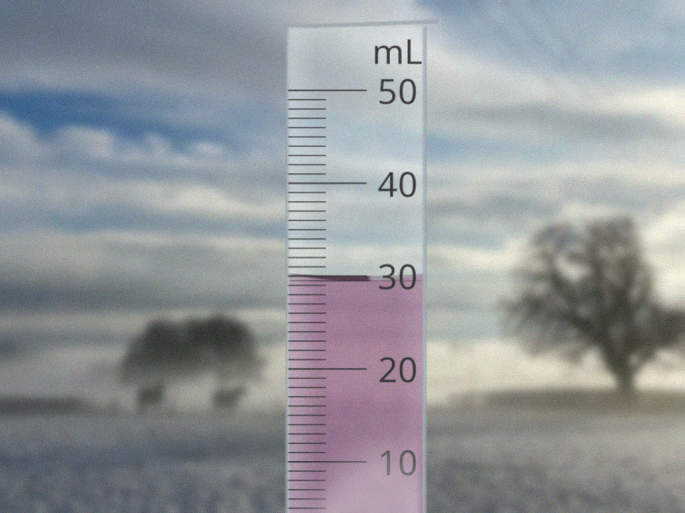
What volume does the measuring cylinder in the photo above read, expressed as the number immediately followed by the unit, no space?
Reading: 29.5mL
